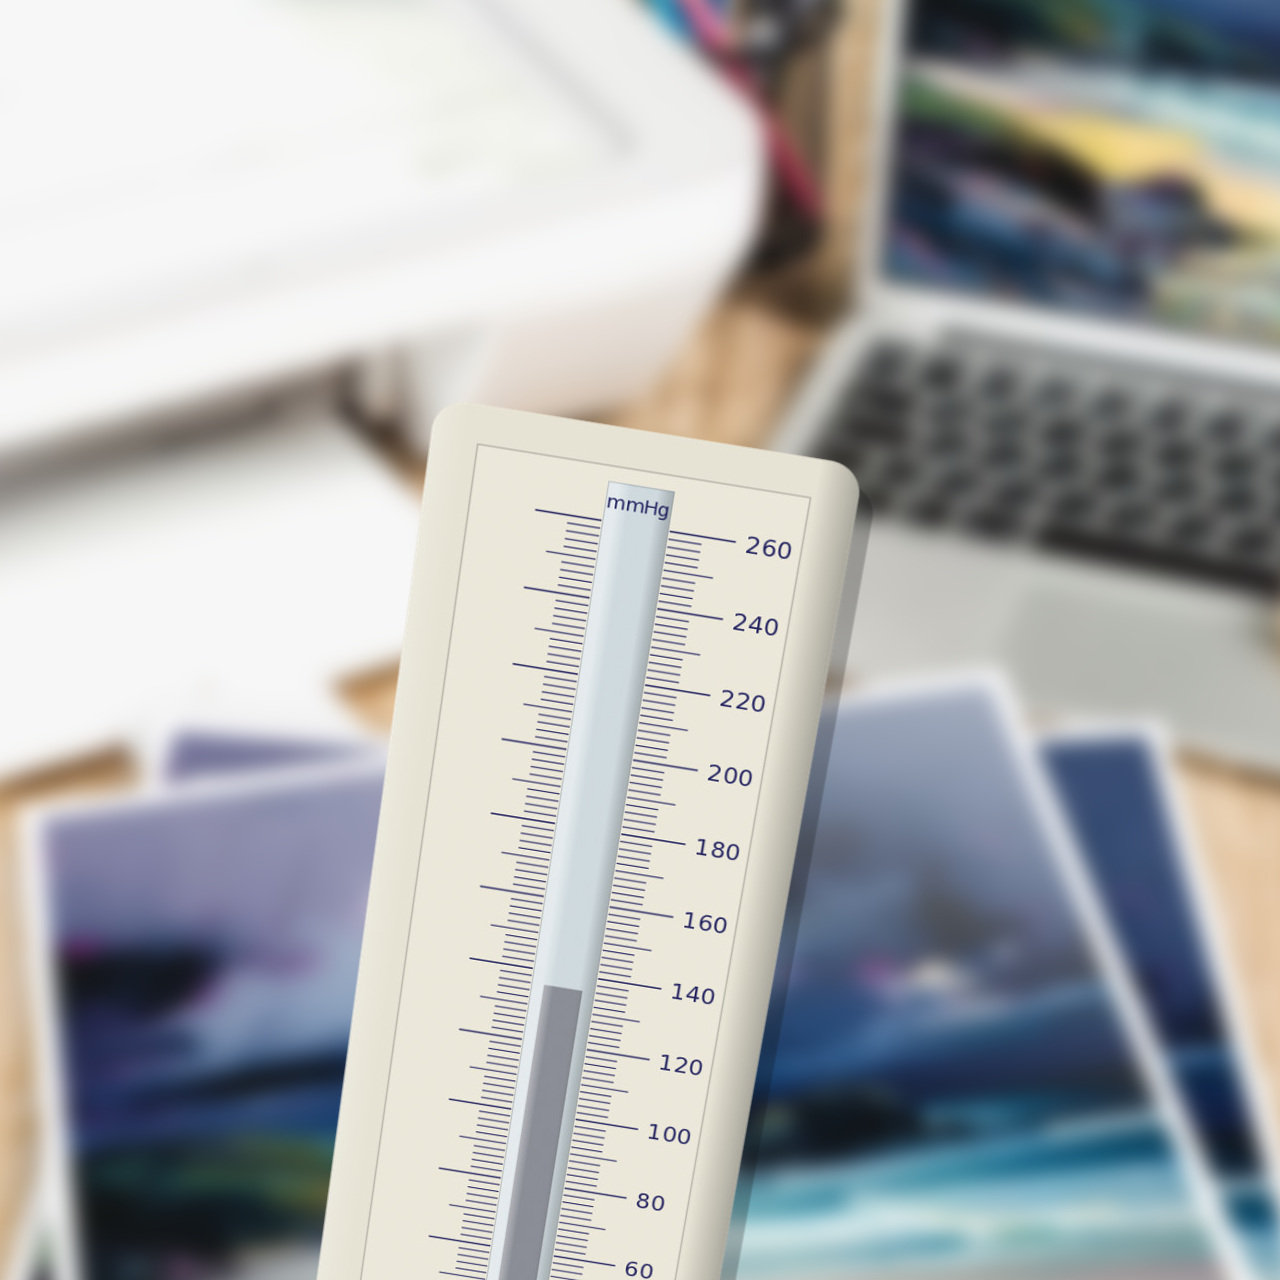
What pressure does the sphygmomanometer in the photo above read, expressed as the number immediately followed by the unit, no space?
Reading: 136mmHg
